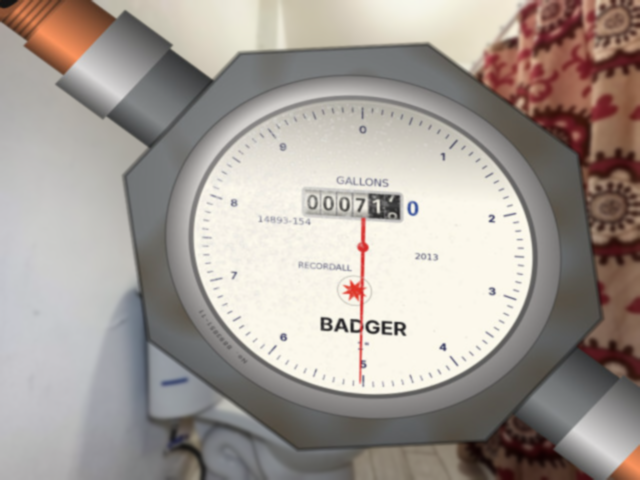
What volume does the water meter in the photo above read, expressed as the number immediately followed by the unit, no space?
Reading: 7175.0gal
